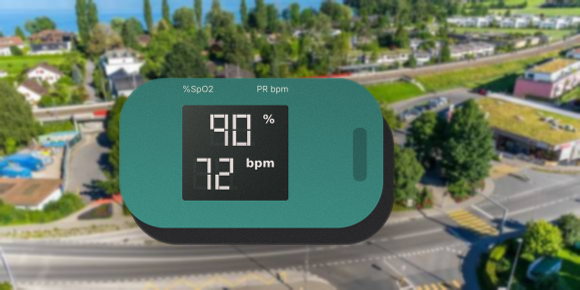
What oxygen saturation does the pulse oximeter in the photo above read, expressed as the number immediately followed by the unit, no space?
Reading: 90%
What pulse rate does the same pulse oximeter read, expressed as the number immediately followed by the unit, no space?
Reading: 72bpm
